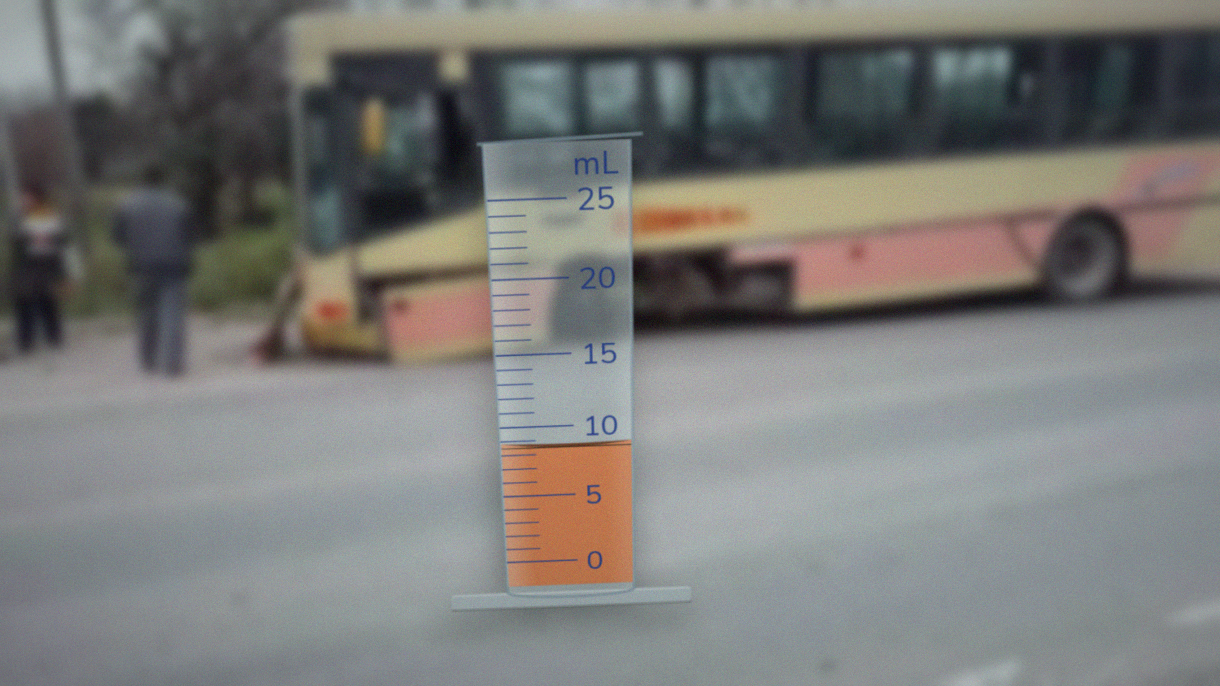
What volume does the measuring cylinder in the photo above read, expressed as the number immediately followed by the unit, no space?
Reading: 8.5mL
